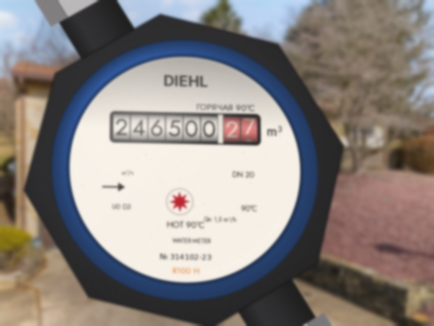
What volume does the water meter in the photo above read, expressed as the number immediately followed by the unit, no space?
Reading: 246500.27m³
